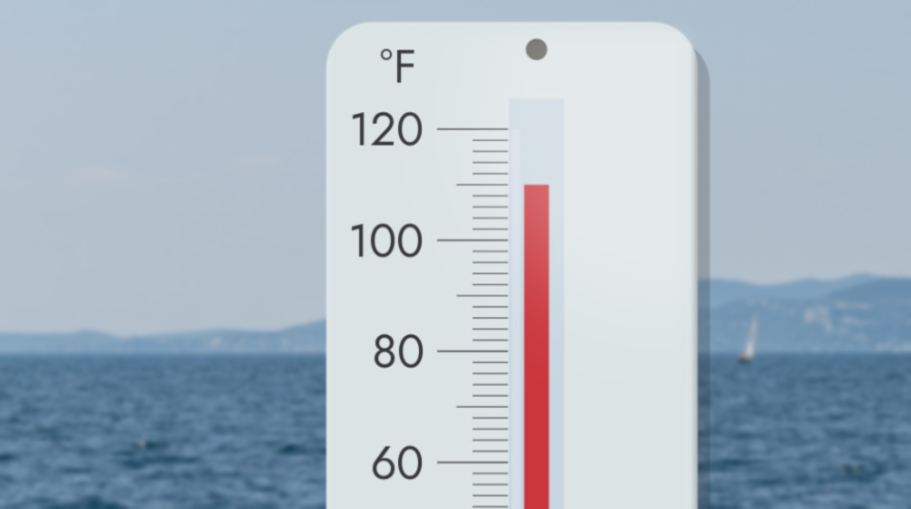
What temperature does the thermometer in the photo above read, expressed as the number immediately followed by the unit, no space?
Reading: 110°F
